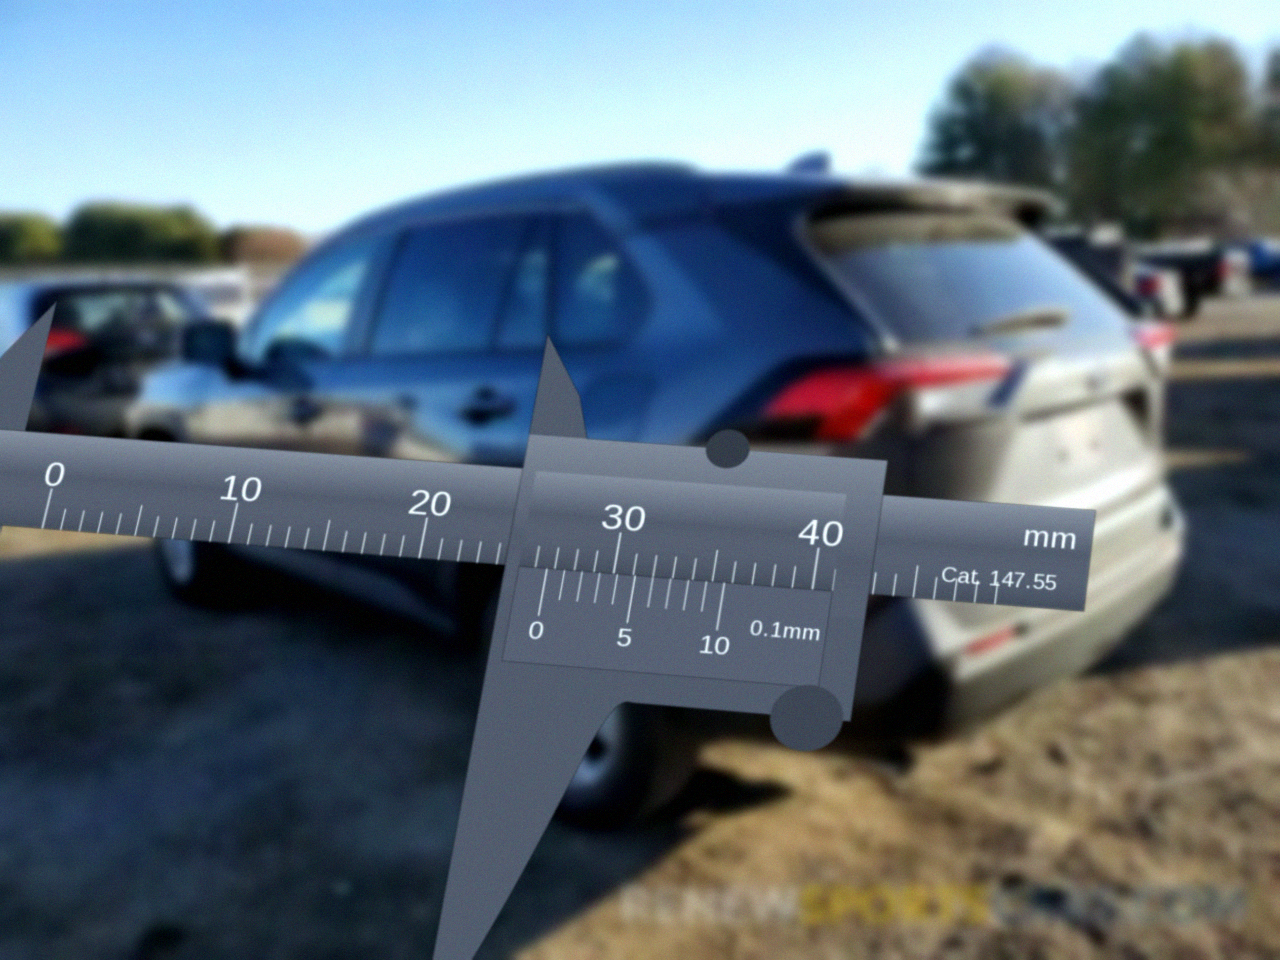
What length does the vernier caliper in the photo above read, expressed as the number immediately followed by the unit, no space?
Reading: 26.6mm
